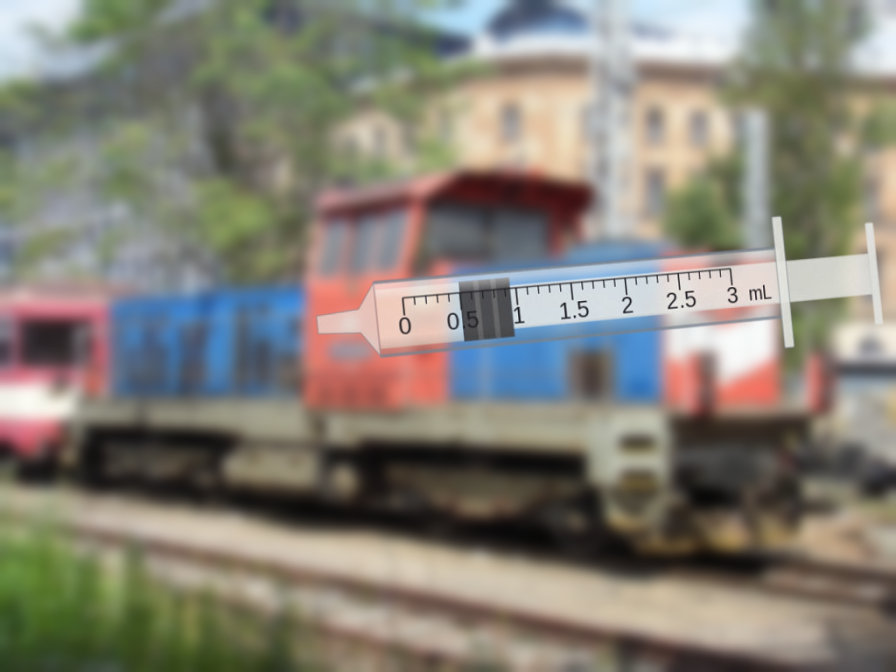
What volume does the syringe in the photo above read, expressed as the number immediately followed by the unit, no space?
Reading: 0.5mL
